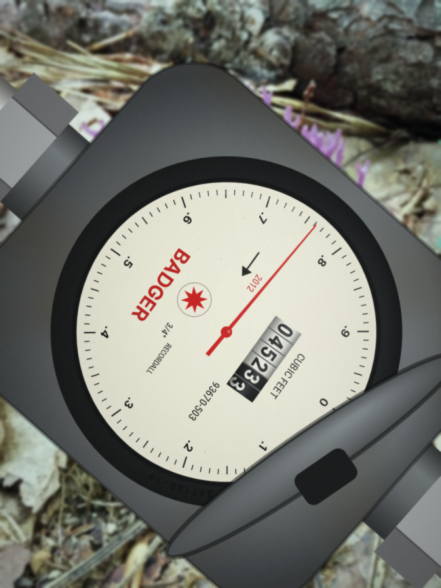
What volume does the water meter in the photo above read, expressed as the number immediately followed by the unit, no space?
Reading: 45232.76ft³
